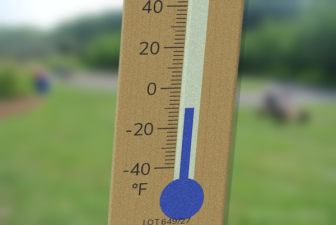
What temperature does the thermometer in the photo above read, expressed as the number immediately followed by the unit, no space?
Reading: -10°F
